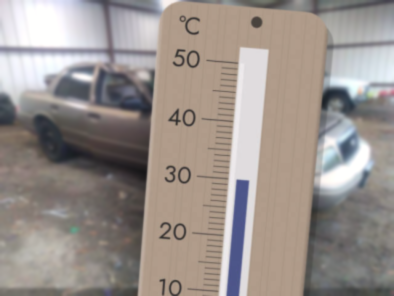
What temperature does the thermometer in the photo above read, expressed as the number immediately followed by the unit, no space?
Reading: 30°C
